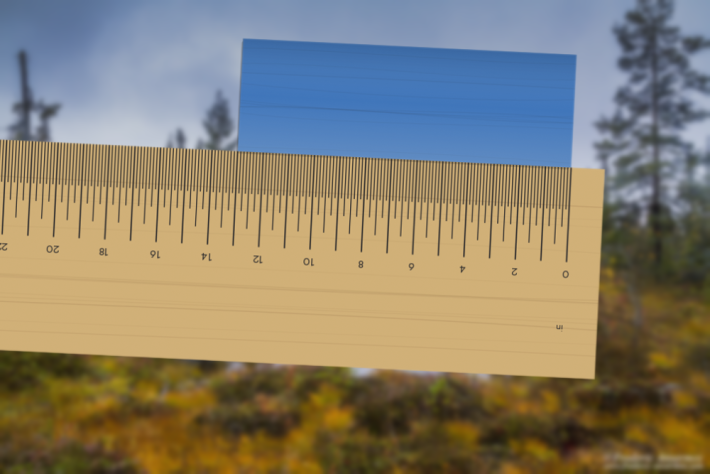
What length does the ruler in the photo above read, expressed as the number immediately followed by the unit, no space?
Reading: 13in
